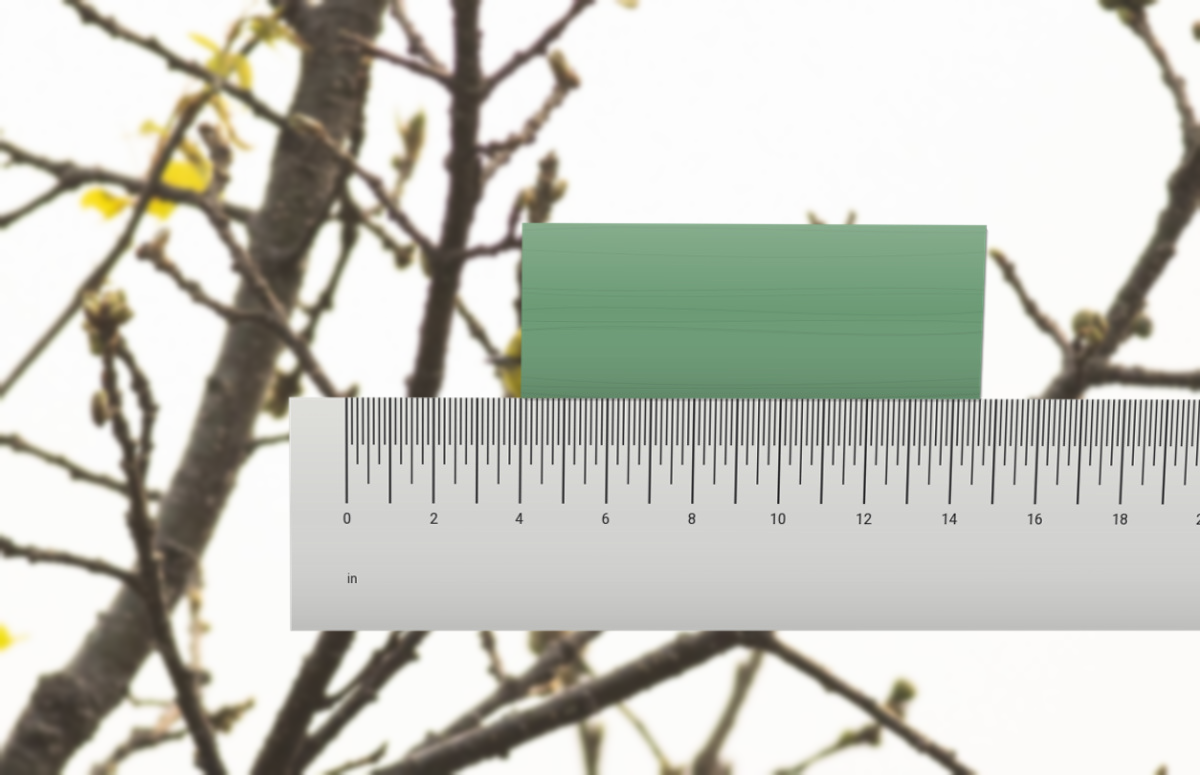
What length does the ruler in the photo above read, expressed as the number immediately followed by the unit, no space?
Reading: 10.625in
